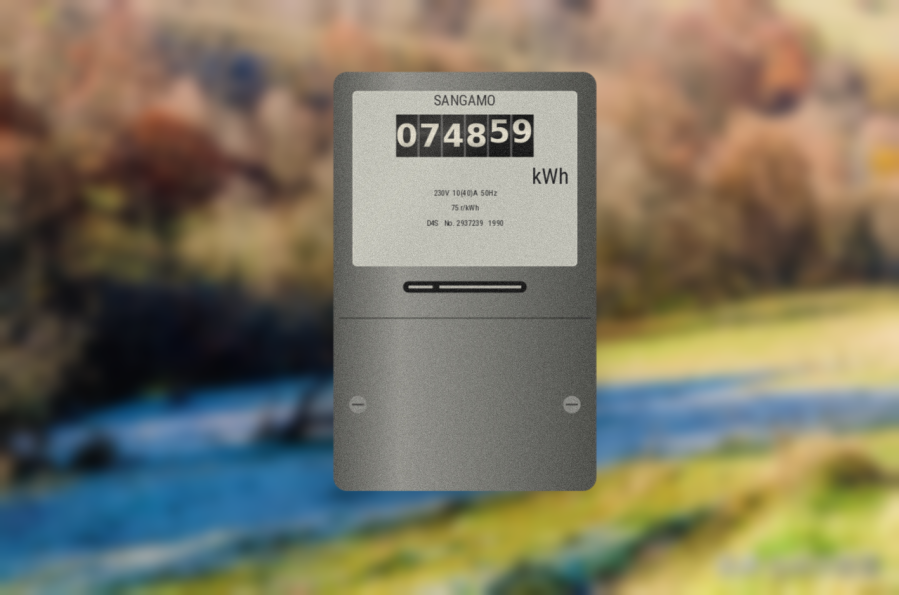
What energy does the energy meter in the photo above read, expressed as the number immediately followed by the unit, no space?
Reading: 74859kWh
